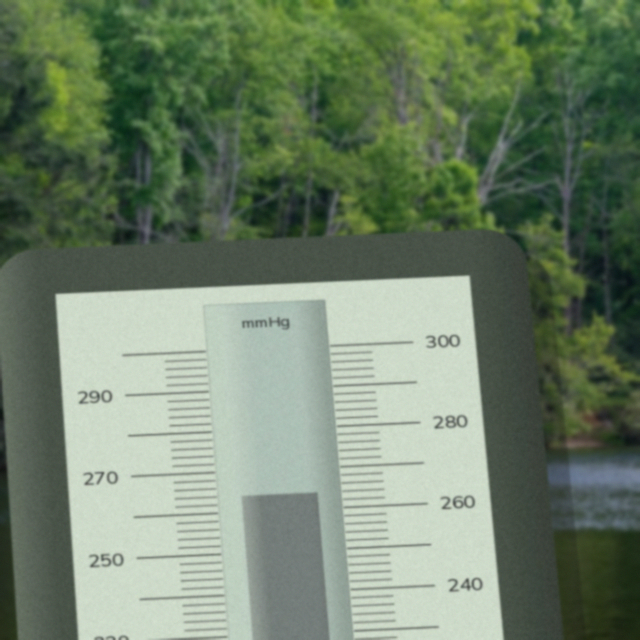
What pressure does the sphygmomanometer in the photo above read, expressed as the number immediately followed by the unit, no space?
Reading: 264mmHg
